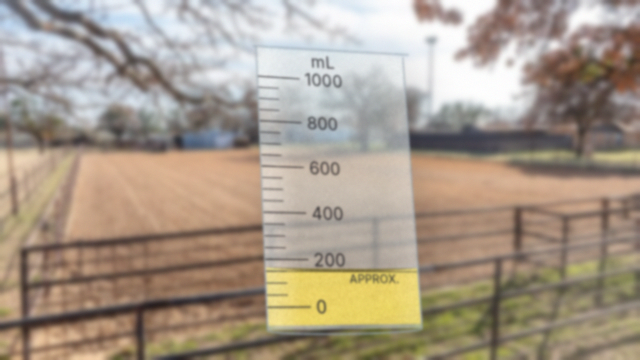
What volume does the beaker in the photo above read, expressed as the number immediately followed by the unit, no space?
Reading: 150mL
